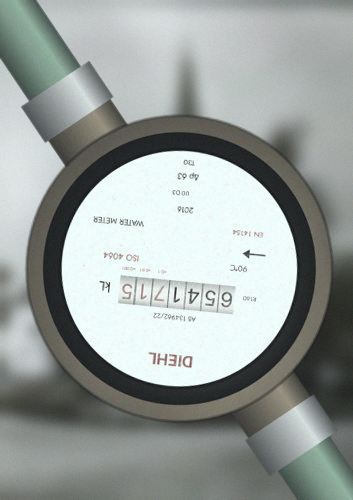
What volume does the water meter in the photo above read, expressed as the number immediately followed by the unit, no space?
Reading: 6541.715kL
